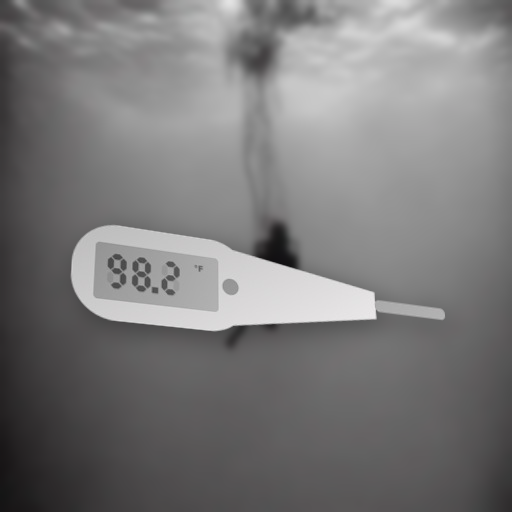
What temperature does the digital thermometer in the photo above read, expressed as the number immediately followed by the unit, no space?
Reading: 98.2°F
